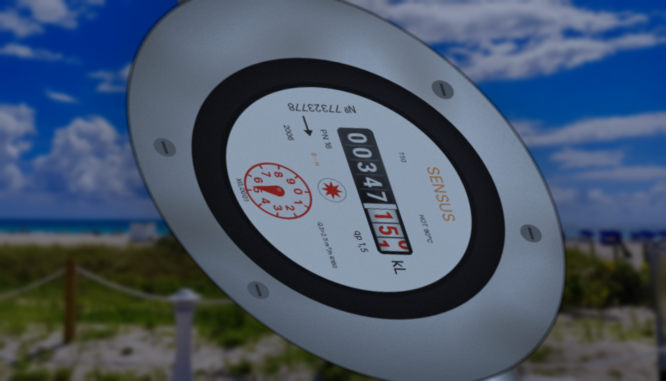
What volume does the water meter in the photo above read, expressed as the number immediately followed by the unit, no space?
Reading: 347.1505kL
